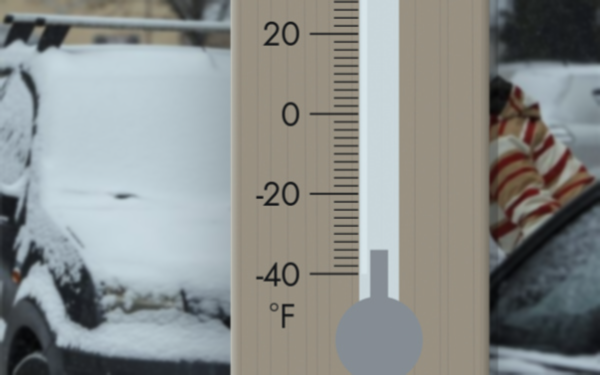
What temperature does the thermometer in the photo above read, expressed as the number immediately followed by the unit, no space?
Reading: -34°F
